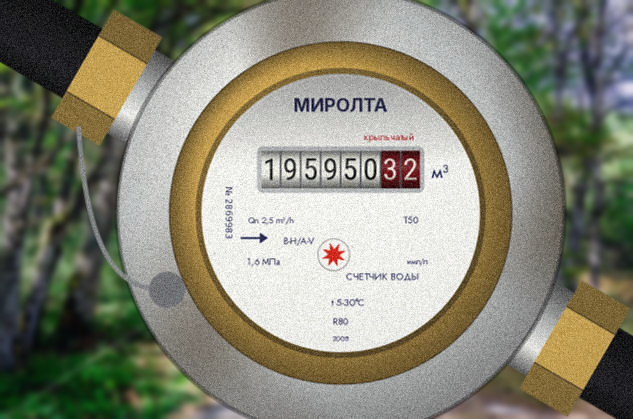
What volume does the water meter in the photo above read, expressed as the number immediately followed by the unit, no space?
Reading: 195950.32m³
